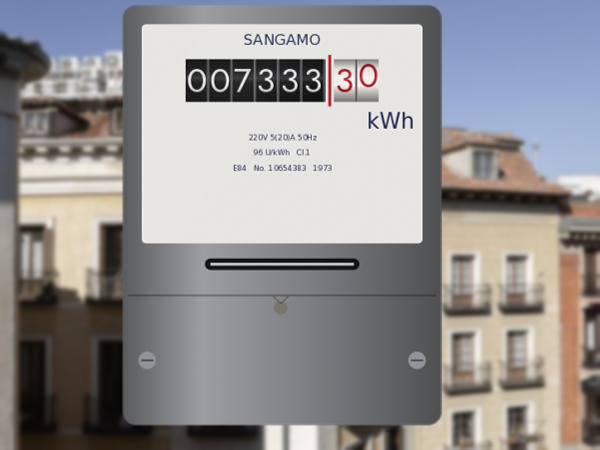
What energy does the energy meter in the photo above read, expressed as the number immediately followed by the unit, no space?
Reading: 7333.30kWh
